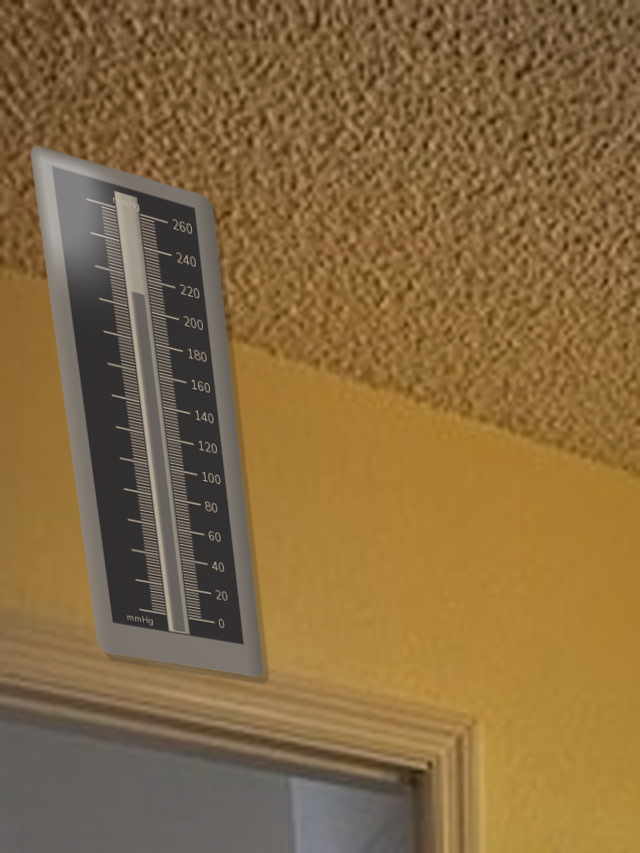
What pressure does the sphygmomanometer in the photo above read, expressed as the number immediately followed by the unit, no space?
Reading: 210mmHg
